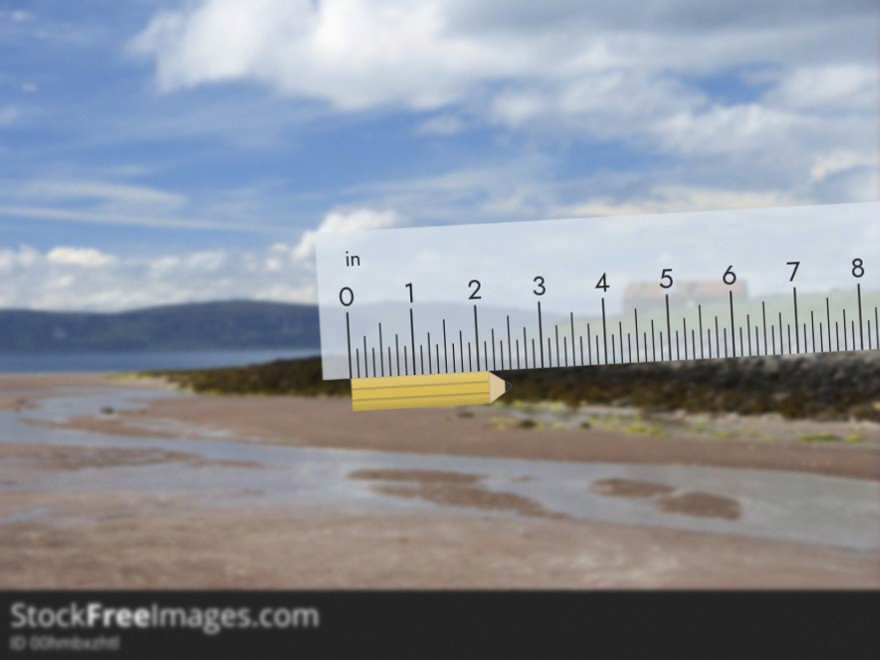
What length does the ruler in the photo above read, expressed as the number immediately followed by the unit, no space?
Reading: 2.5in
